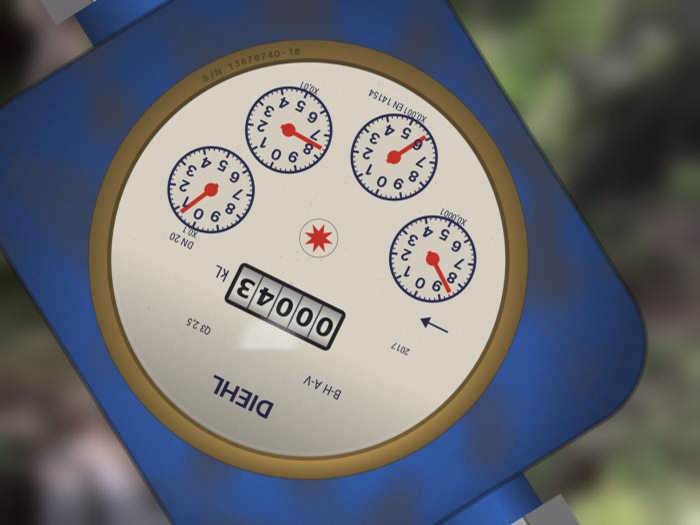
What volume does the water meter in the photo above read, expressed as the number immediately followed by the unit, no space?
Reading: 43.0758kL
